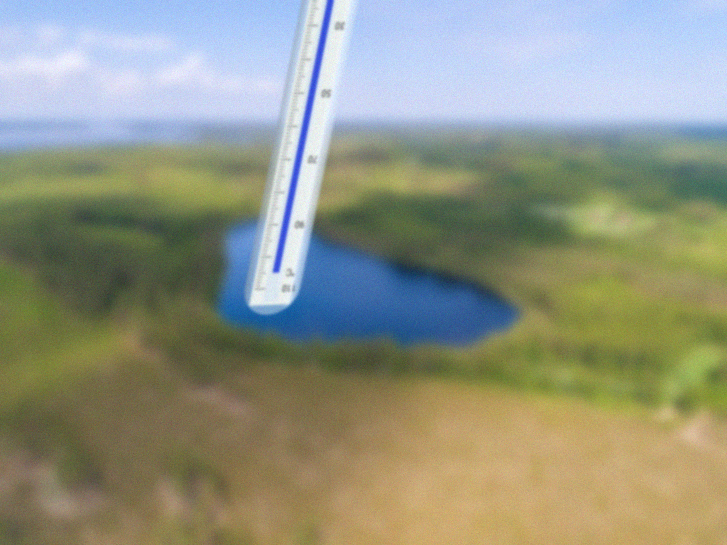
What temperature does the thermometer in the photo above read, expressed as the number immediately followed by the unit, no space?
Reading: 105°C
